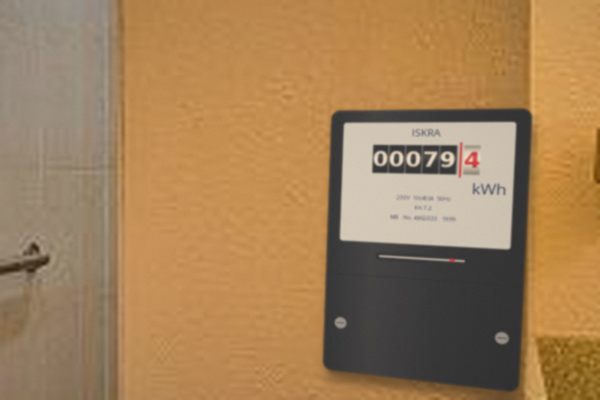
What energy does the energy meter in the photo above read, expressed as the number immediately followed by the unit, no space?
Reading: 79.4kWh
